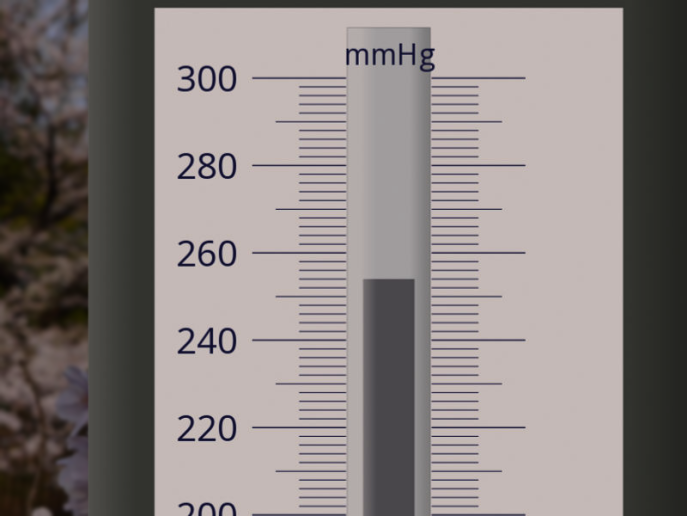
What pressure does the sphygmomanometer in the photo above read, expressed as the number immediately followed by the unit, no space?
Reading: 254mmHg
